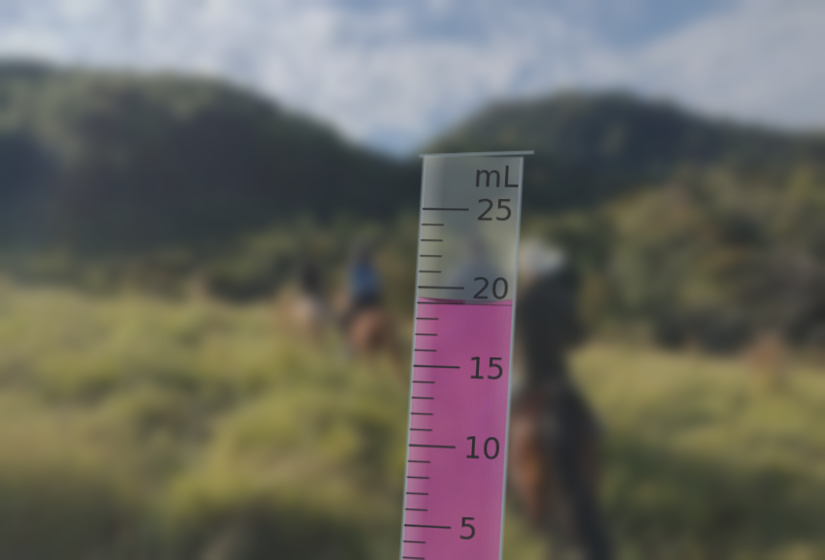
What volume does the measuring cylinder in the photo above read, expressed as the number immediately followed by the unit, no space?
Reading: 19mL
